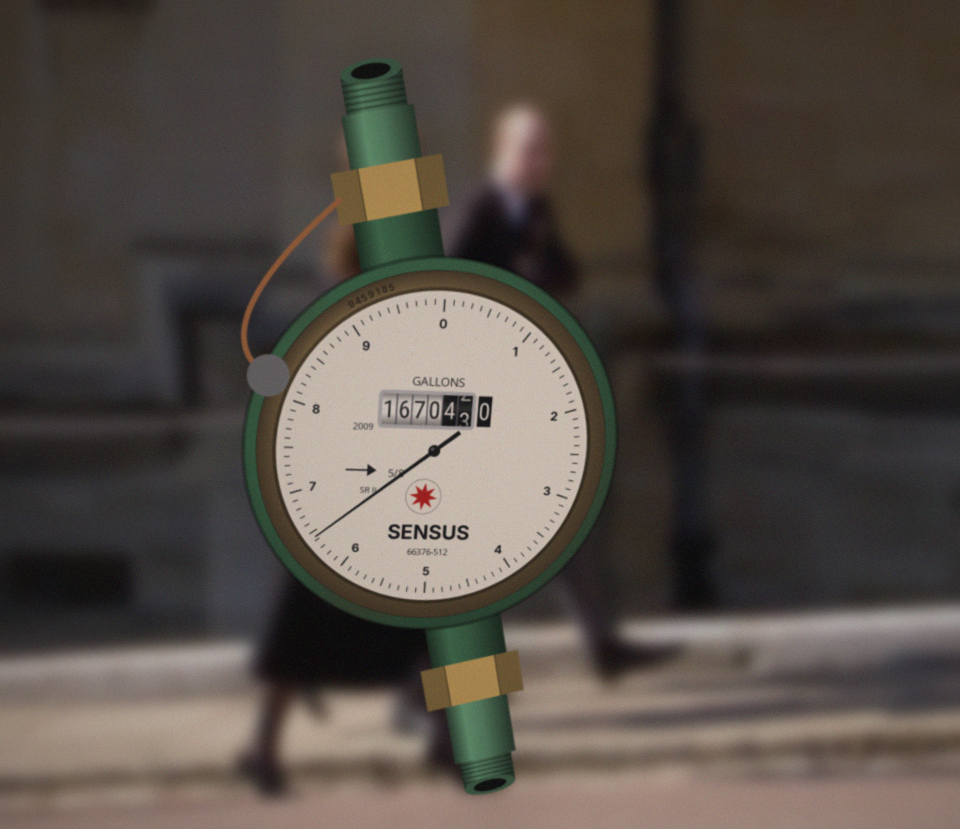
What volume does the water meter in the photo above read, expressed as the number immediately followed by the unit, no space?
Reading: 1670426.4gal
